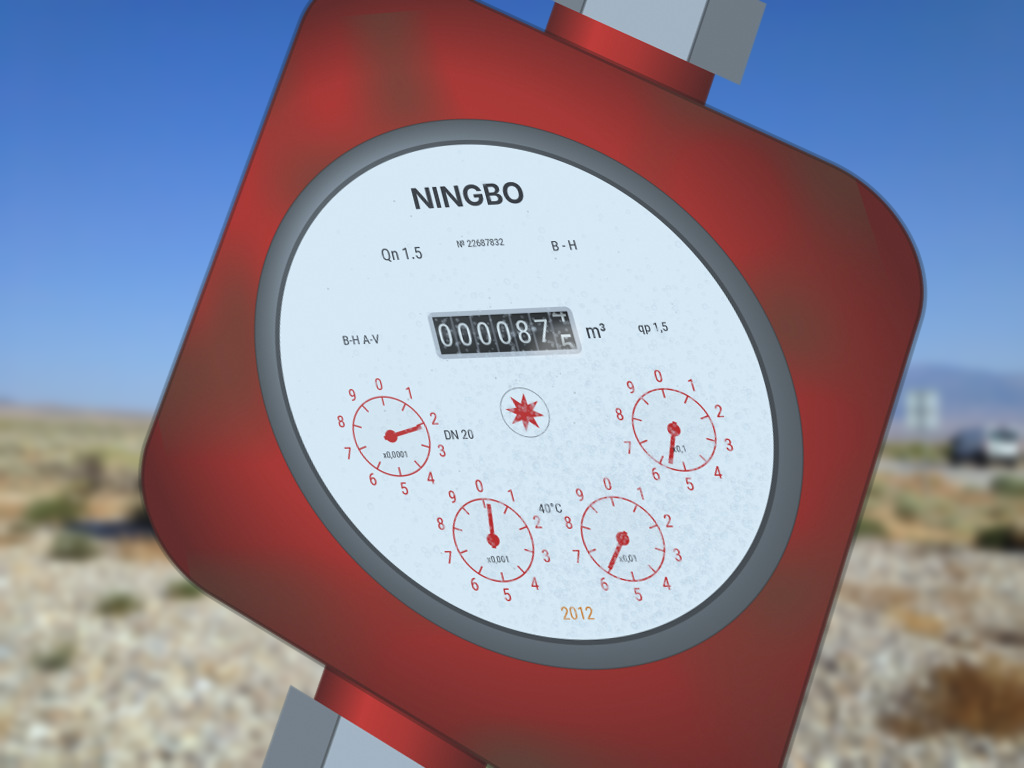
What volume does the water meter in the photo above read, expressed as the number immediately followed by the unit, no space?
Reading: 874.5602m³
